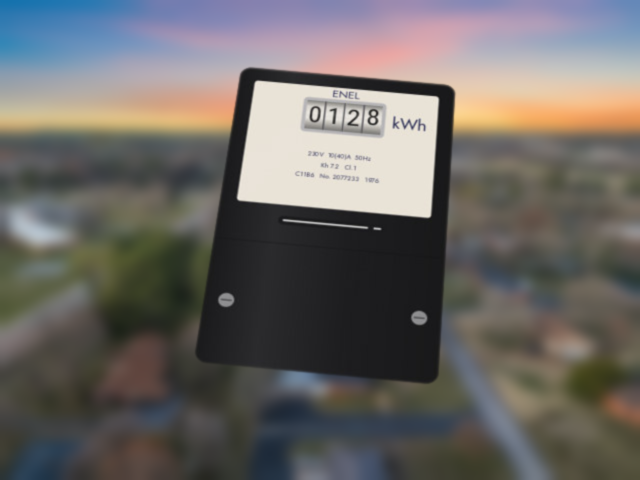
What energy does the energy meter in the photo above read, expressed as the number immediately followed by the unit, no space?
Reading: 128kWh
